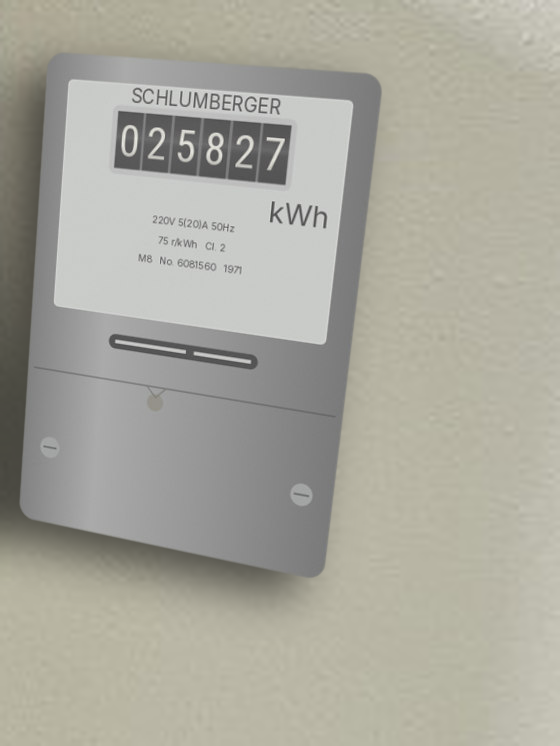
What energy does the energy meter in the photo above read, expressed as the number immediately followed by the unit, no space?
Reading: 25827kWh
